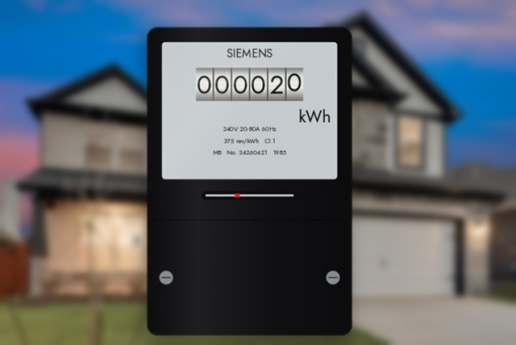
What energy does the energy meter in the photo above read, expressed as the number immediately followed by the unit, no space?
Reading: 20kWh
